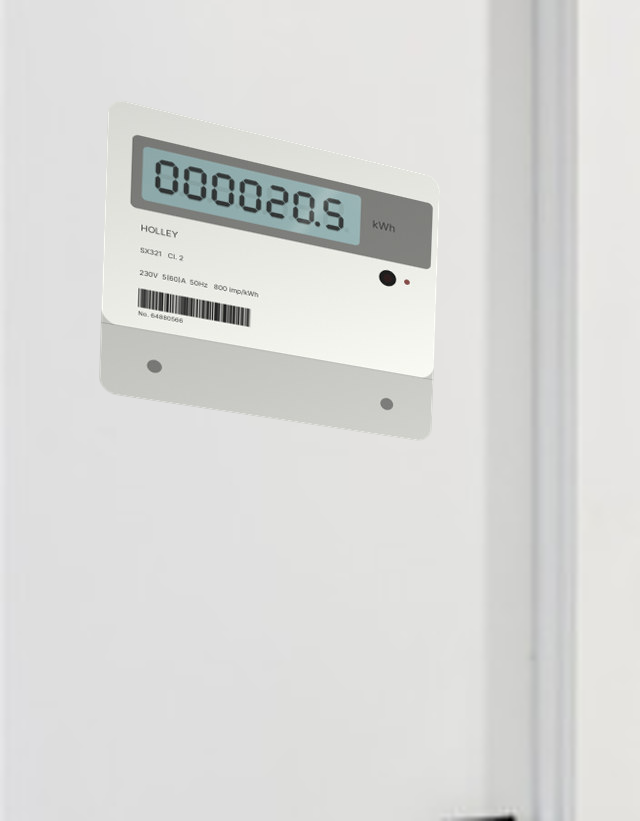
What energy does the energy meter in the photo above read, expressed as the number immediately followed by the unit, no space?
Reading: 20.5kWh
